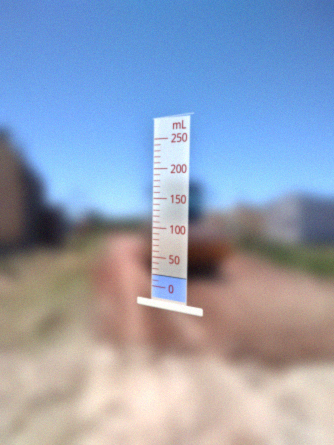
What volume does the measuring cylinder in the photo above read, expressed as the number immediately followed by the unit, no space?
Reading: 20mL
